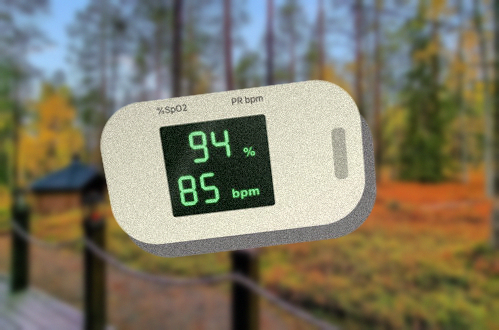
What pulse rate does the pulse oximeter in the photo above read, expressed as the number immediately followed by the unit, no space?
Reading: 85bpm
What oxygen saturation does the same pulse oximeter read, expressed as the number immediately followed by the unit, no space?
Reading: 94%
